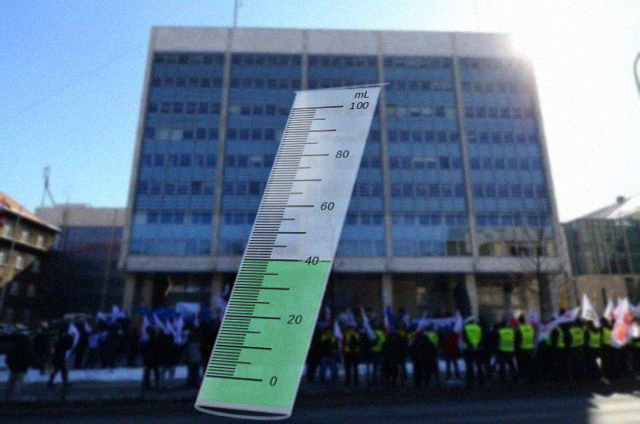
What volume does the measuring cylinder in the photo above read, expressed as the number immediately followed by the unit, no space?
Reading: 40mL
